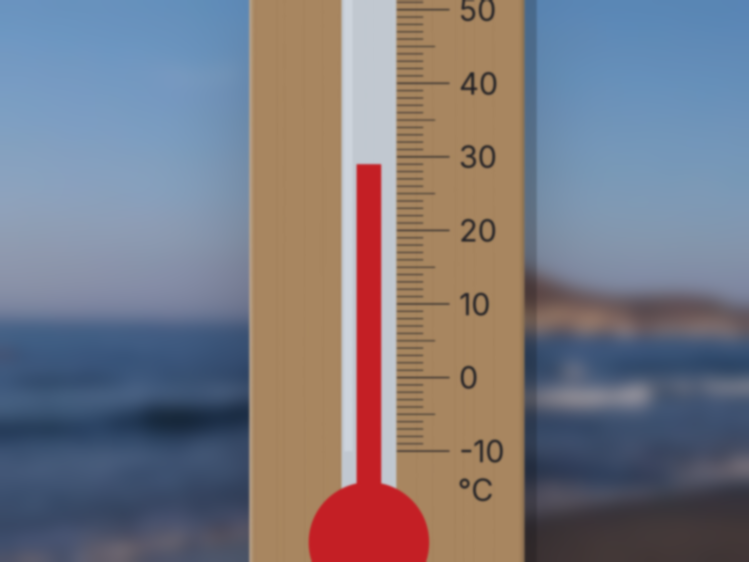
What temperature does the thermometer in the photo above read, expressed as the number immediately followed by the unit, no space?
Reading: 29°C
